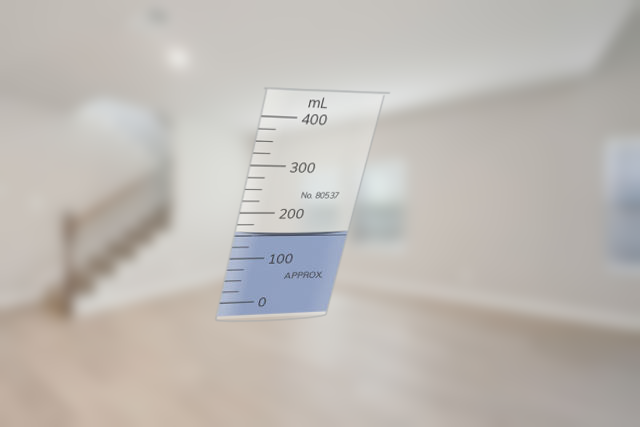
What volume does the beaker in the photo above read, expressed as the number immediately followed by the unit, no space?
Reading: 150mL
